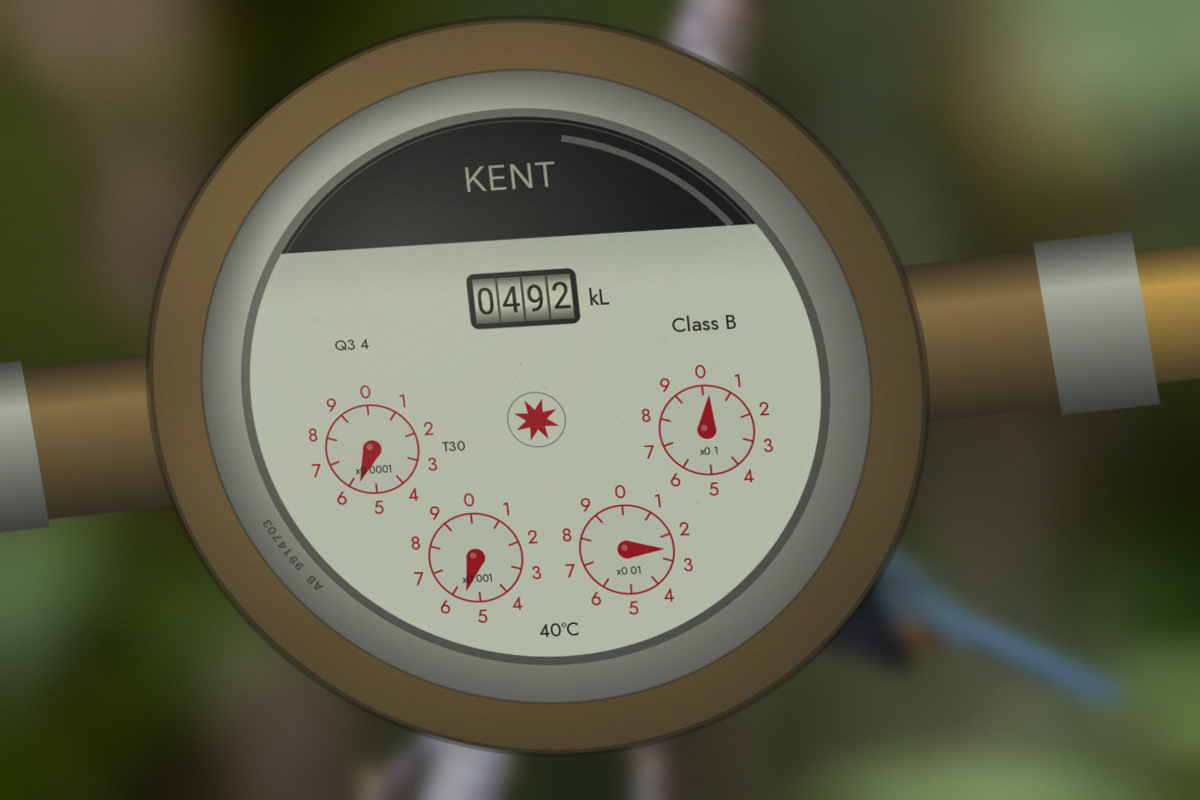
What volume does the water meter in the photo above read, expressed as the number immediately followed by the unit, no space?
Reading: 492.0255kL
